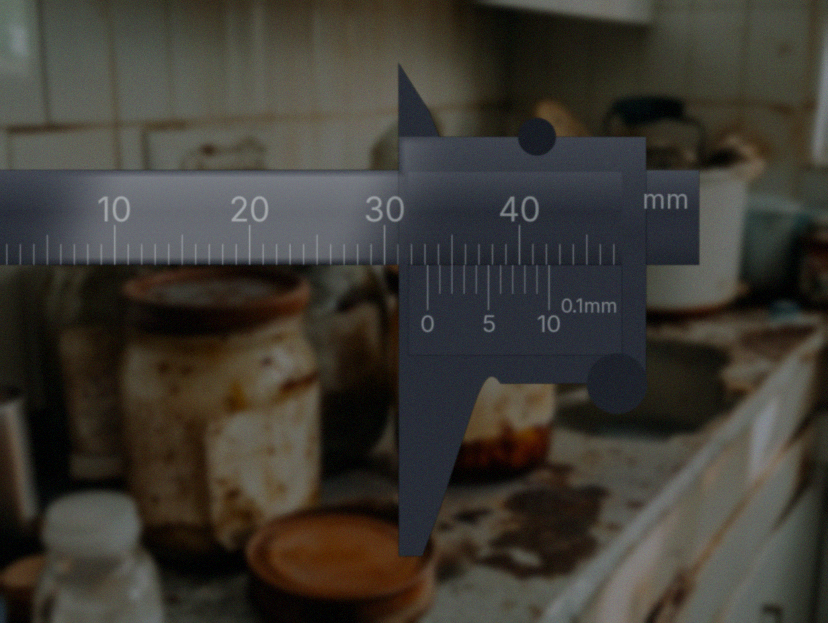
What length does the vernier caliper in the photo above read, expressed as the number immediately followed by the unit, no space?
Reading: 33.2mm
